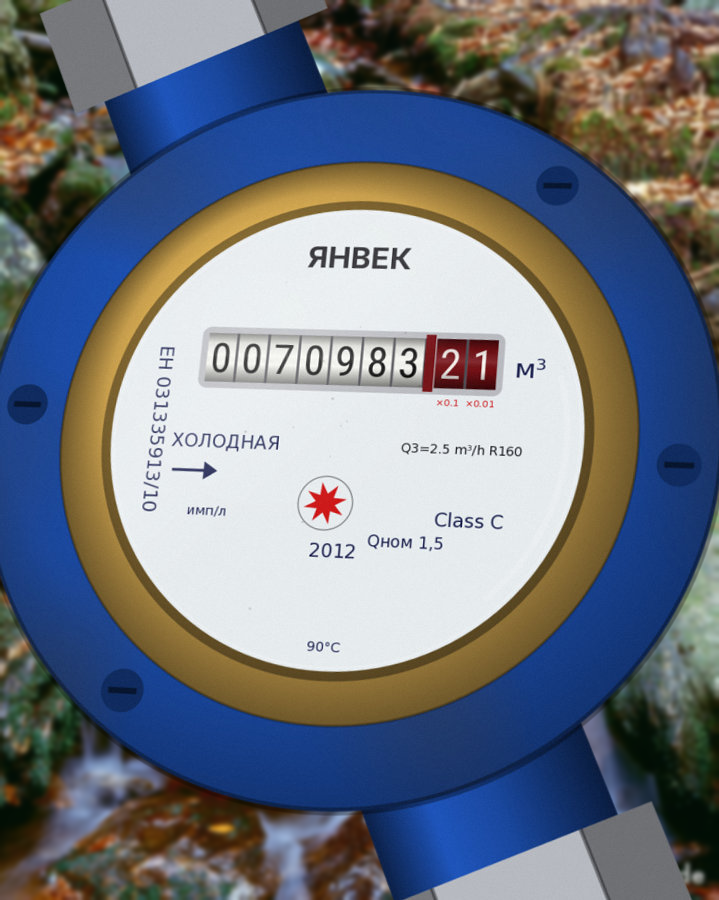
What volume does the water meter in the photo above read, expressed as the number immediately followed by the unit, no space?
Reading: 70983.21m³
